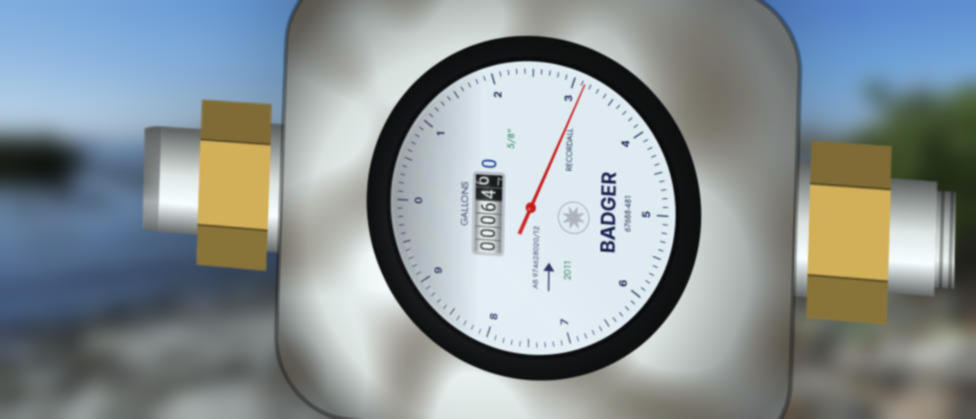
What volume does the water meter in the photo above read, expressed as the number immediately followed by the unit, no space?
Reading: 6463.1gal
